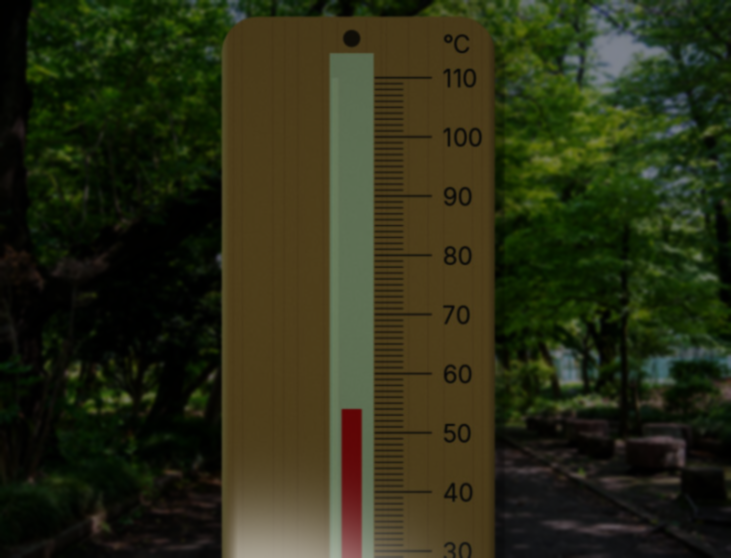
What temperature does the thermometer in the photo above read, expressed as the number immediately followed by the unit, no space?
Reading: 54°C
